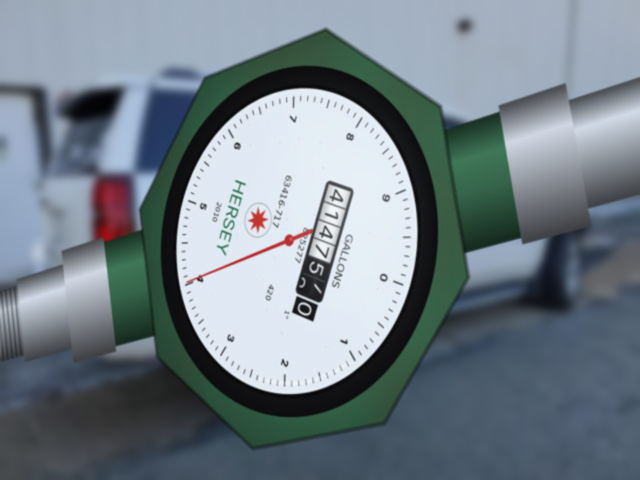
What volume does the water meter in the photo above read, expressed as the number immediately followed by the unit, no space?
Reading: 4147574.0gal
